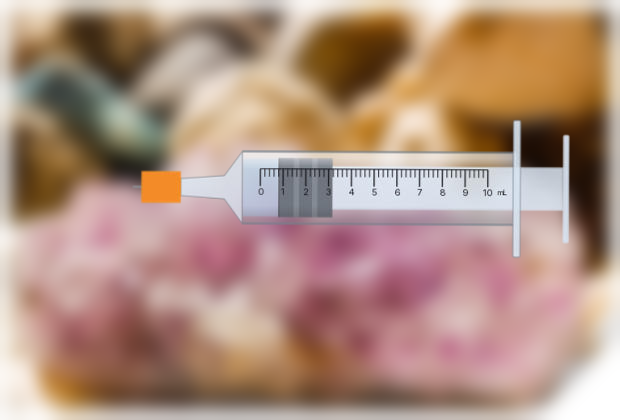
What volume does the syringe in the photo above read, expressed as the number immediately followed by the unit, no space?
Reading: 0.8mL
